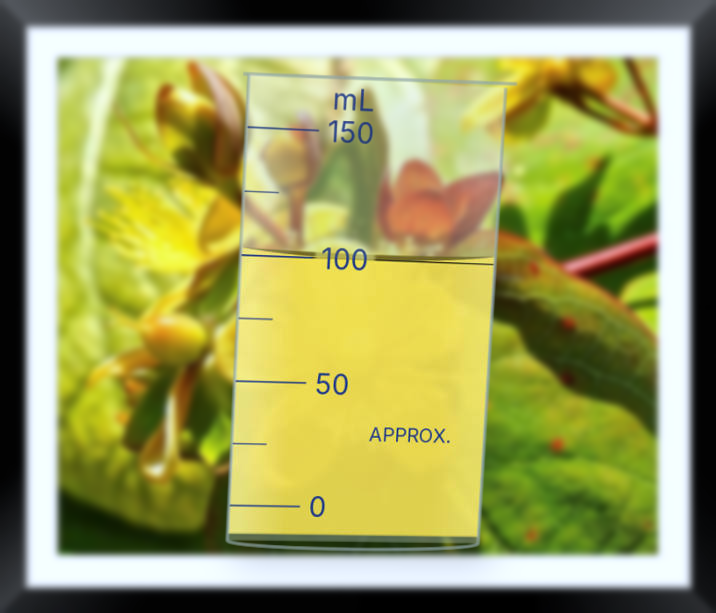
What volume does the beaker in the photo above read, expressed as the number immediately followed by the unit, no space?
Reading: 100mL
